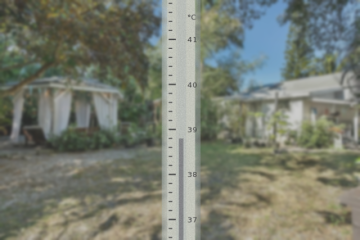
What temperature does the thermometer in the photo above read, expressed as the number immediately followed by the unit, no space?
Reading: 38.8°C
